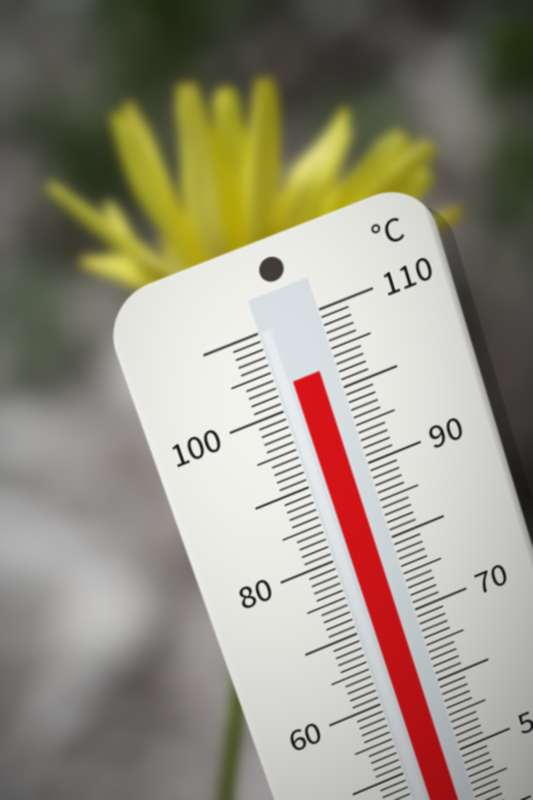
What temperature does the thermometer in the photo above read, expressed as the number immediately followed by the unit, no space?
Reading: 103°C
